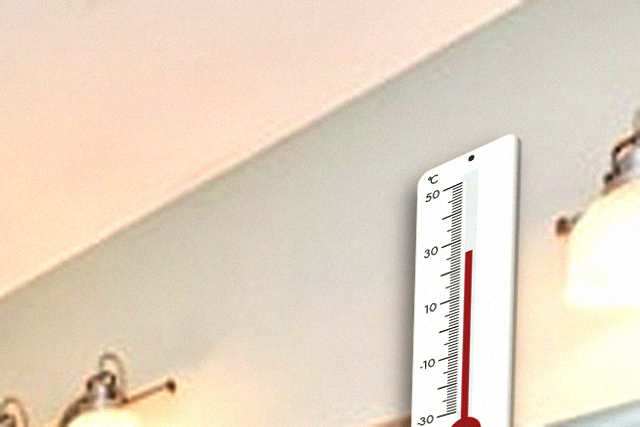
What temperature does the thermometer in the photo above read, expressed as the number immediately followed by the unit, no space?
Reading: 25°C
